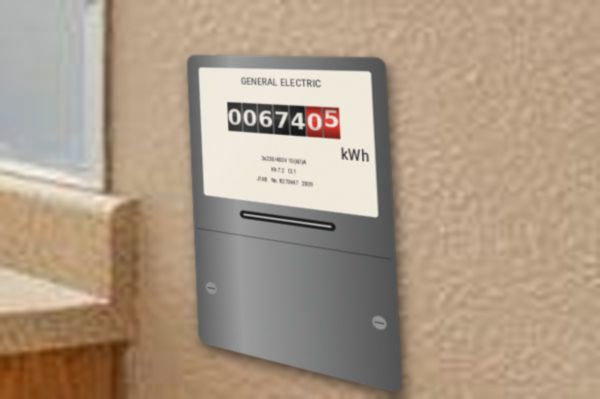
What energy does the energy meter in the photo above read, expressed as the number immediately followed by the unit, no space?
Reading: 674.05kWh
